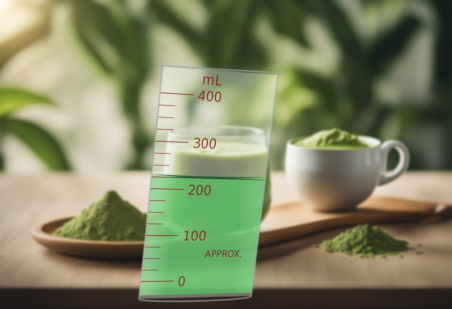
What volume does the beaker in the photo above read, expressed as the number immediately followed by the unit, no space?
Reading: 225mL
